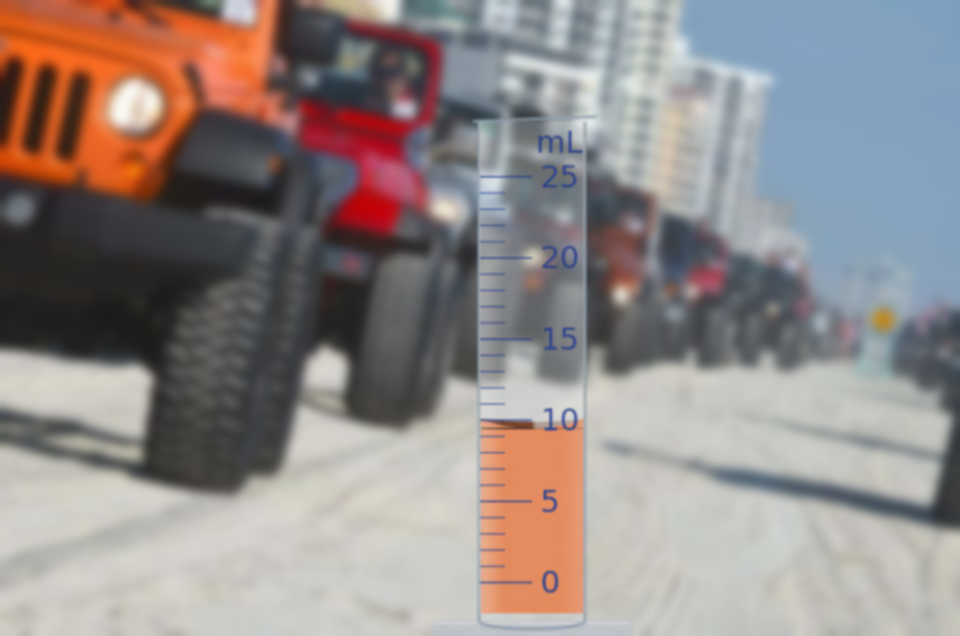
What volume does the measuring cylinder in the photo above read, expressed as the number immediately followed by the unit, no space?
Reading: 9.5mL
